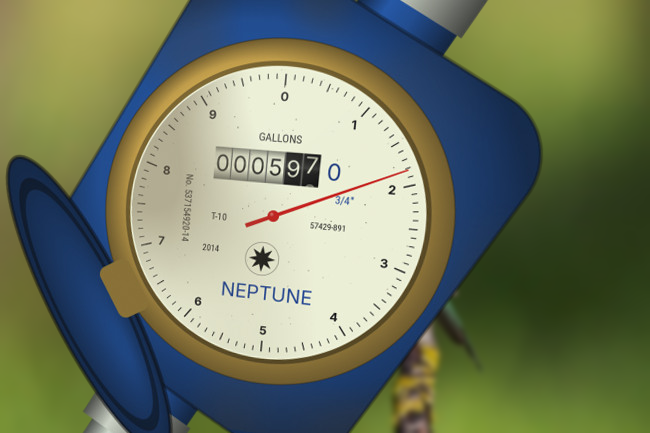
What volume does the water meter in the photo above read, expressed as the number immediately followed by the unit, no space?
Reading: 5971.8gal
